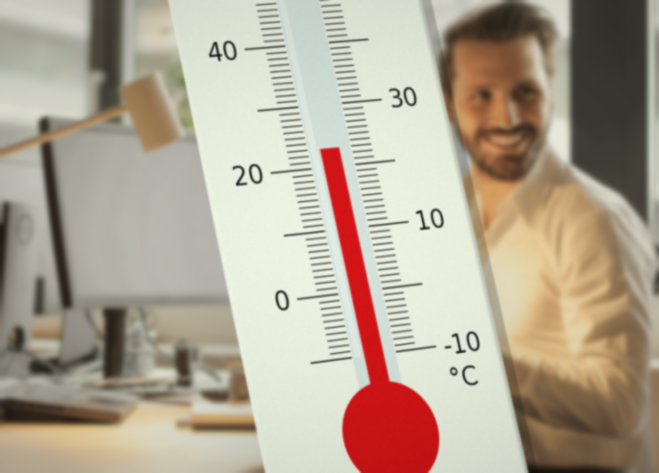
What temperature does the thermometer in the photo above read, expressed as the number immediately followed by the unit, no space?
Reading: 23°C
